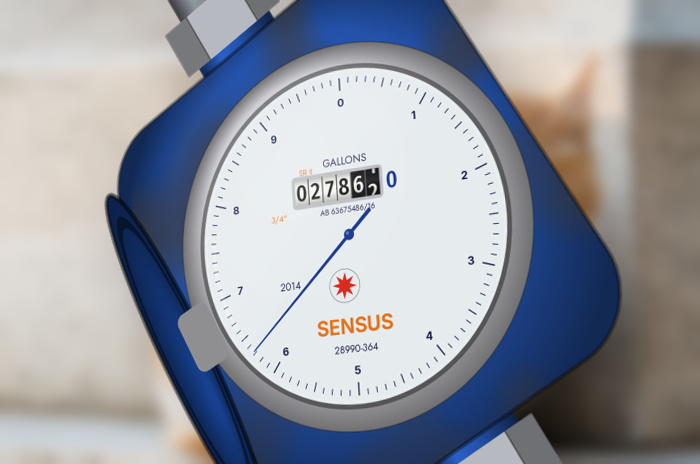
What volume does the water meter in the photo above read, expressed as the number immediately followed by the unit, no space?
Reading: 278616.3gal
